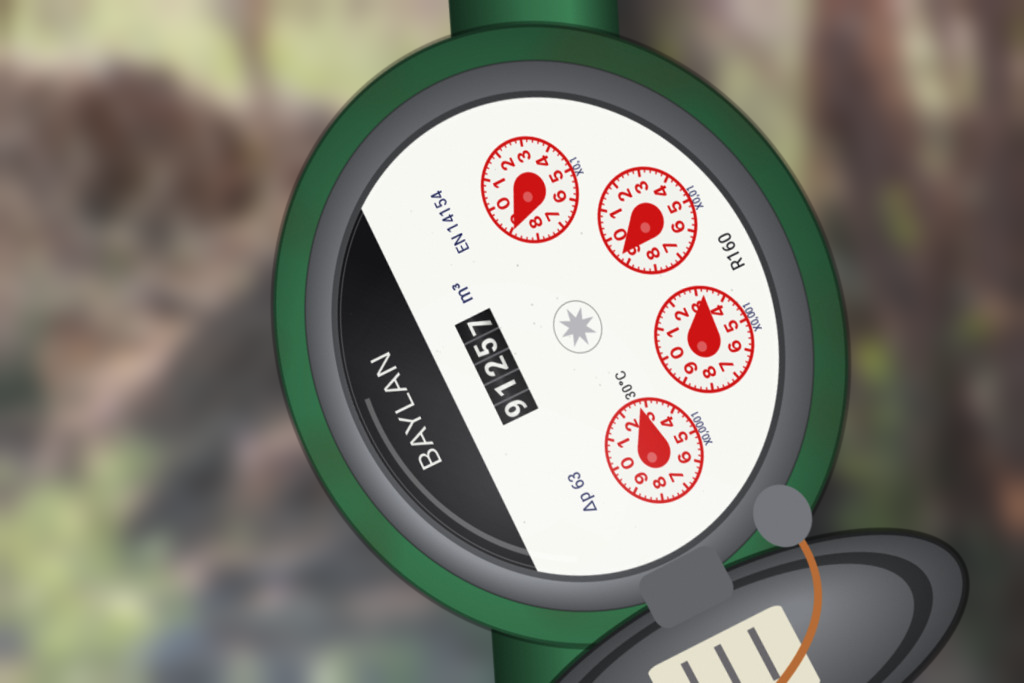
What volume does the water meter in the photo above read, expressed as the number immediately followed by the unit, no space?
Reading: 91256.8932m³
